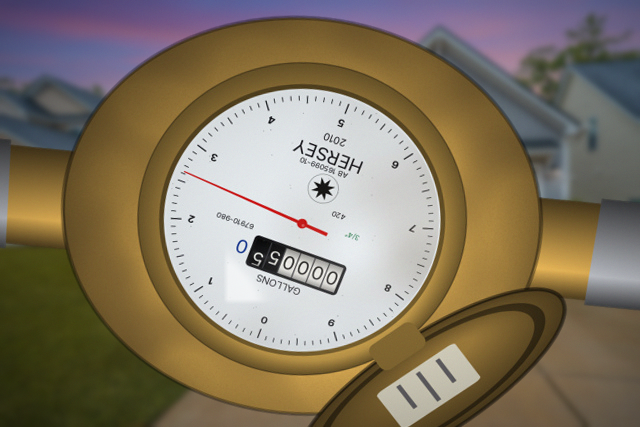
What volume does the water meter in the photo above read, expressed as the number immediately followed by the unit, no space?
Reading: 552.6gal
